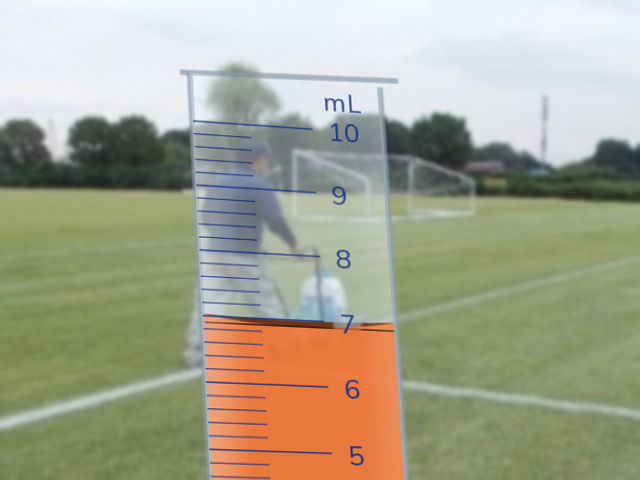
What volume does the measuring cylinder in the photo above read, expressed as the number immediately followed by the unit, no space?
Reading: 6.9mL
